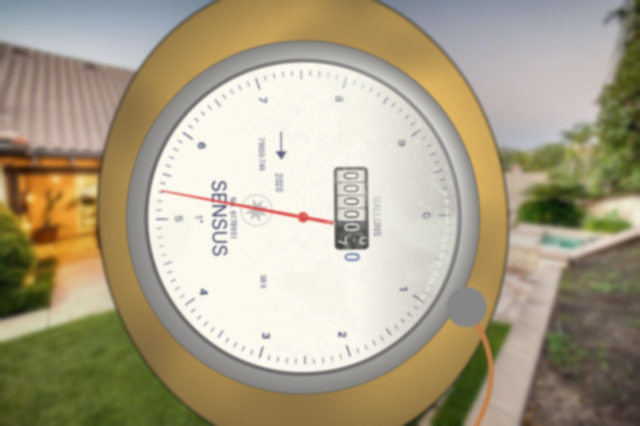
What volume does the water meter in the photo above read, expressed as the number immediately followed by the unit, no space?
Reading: 65.3gal
